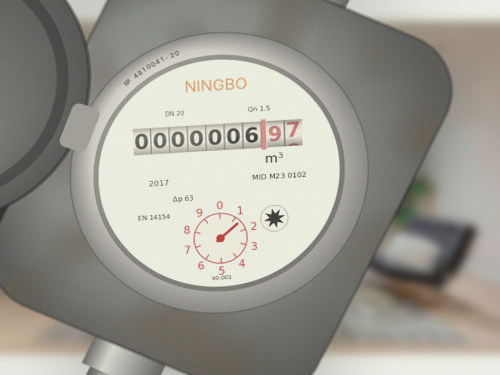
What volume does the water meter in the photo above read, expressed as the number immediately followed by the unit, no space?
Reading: 6.971m³
